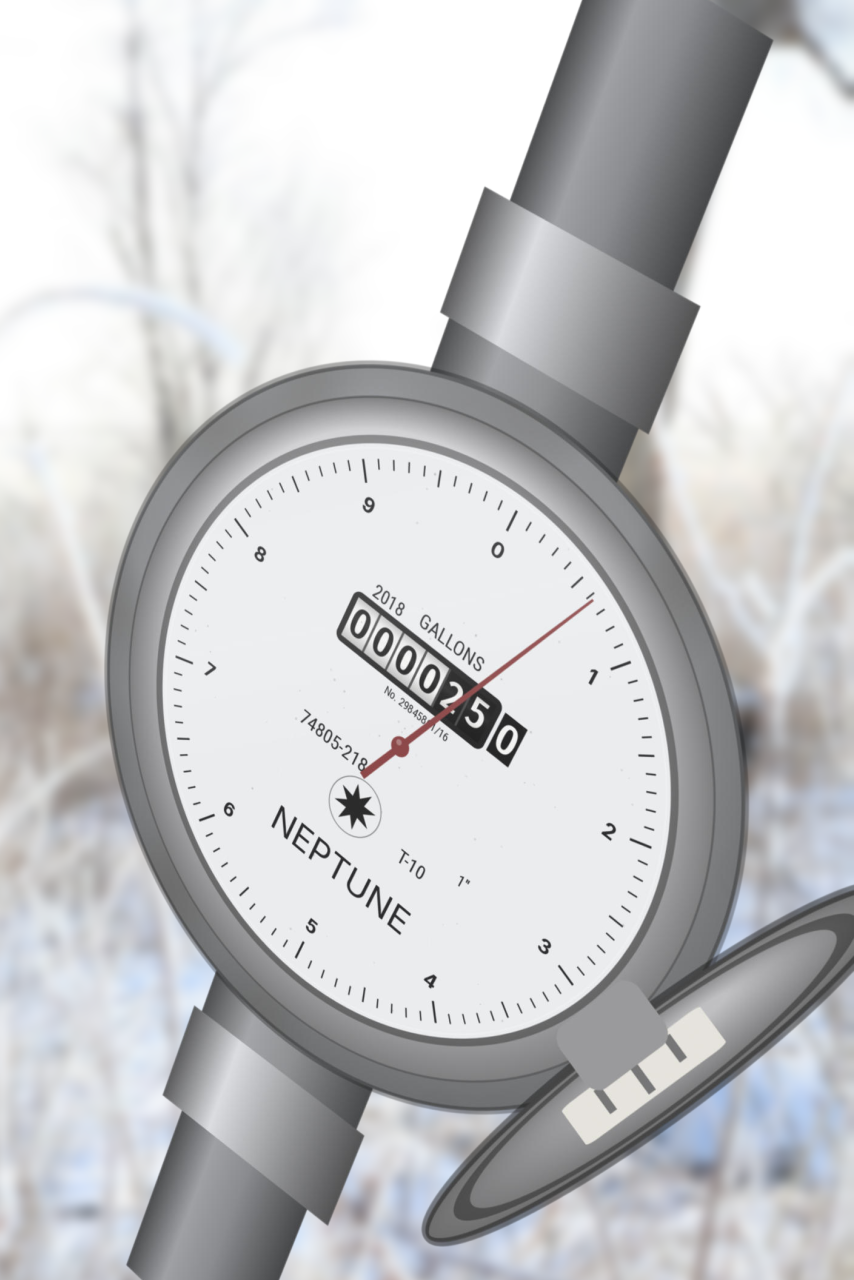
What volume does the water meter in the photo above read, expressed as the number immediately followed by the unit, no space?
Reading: 250.6gal
